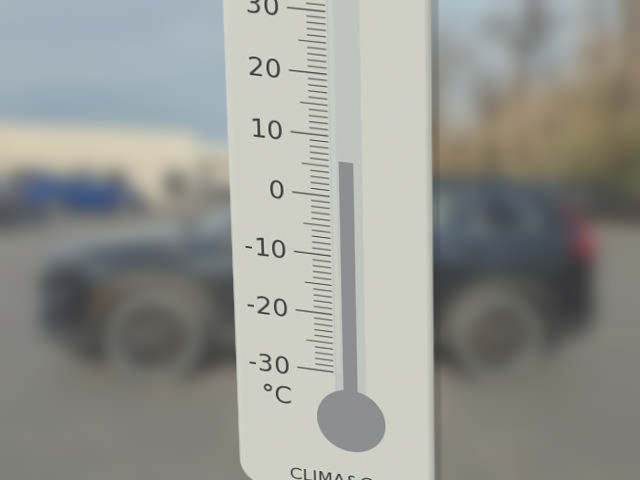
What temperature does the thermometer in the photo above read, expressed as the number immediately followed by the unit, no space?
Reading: 6°C
